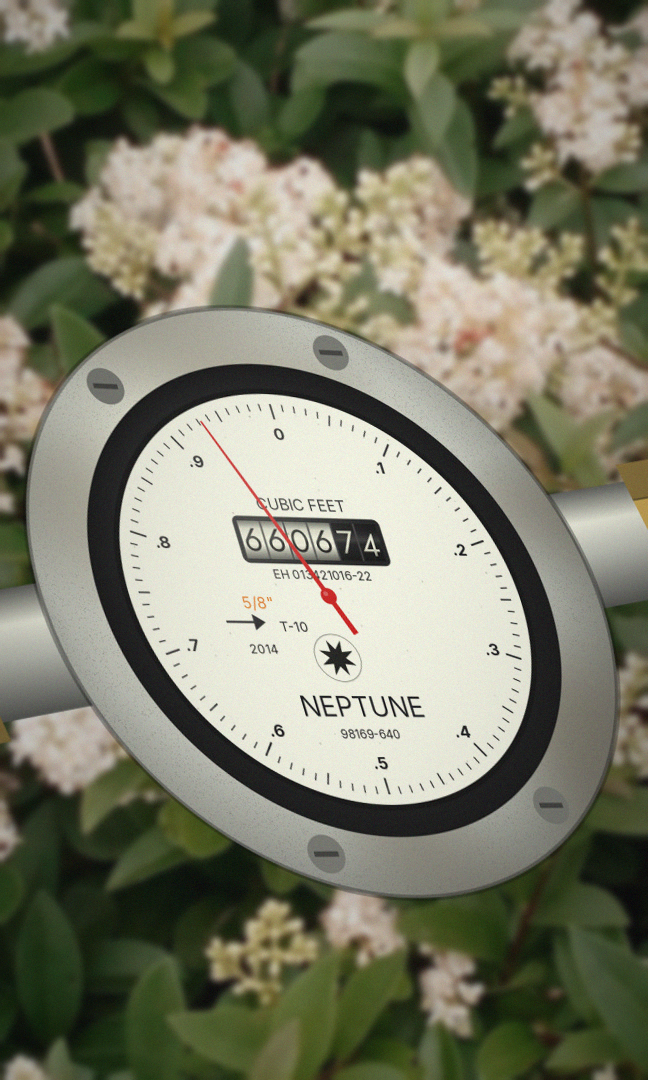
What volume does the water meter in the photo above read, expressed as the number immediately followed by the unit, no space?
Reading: 660673.93ft³
